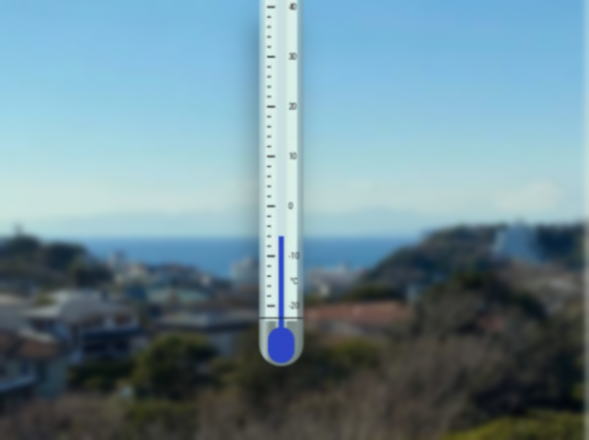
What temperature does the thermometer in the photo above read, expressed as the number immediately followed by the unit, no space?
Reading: -6°C
